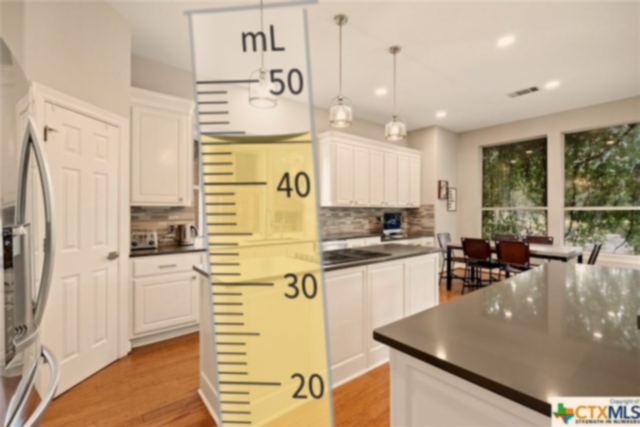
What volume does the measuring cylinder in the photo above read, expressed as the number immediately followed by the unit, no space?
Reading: 44mL
